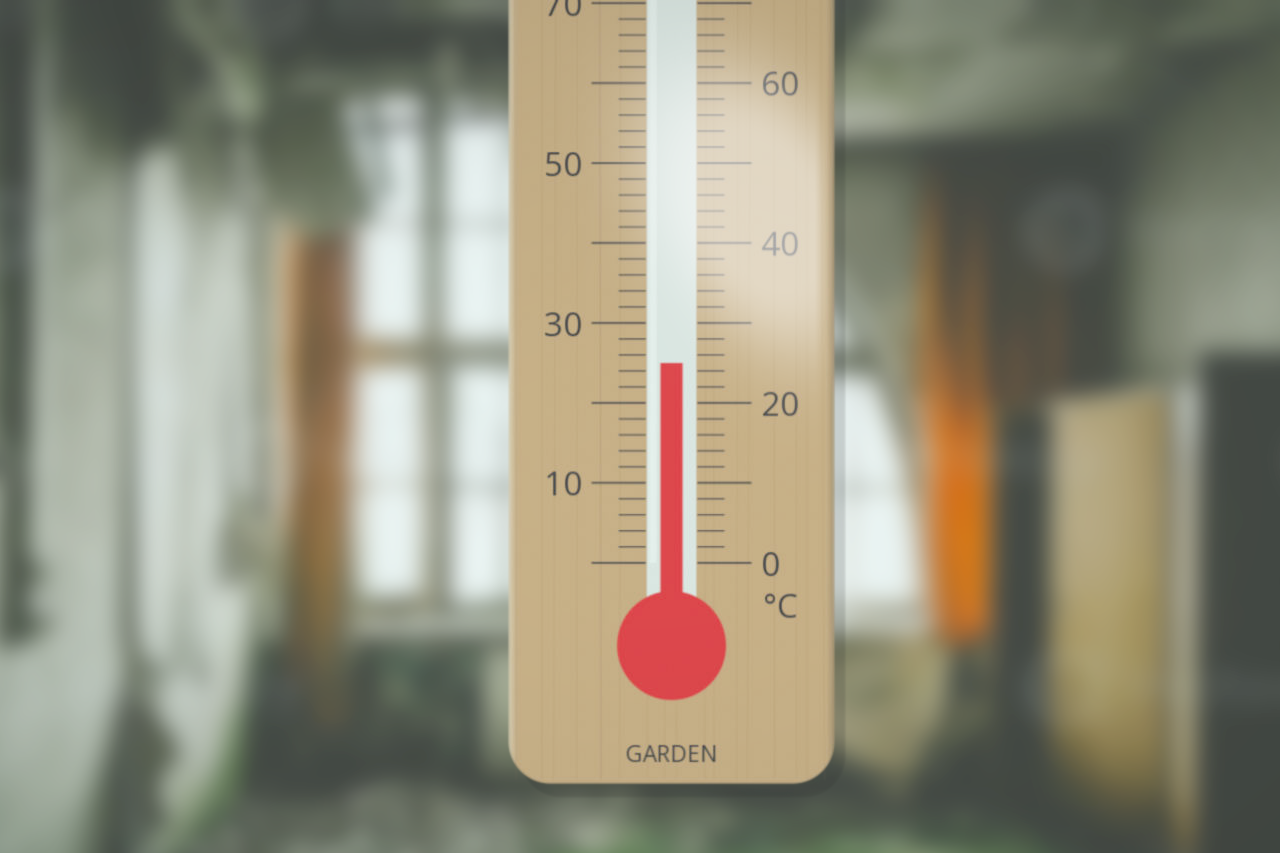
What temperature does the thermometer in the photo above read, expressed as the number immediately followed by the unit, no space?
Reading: 25°C
